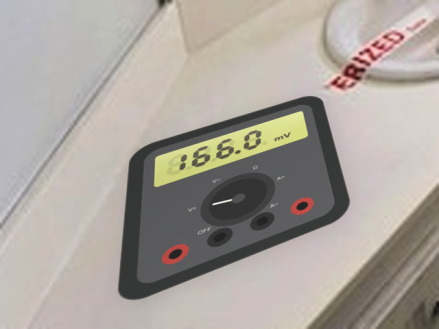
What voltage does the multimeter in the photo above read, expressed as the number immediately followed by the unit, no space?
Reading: 166.0mV
